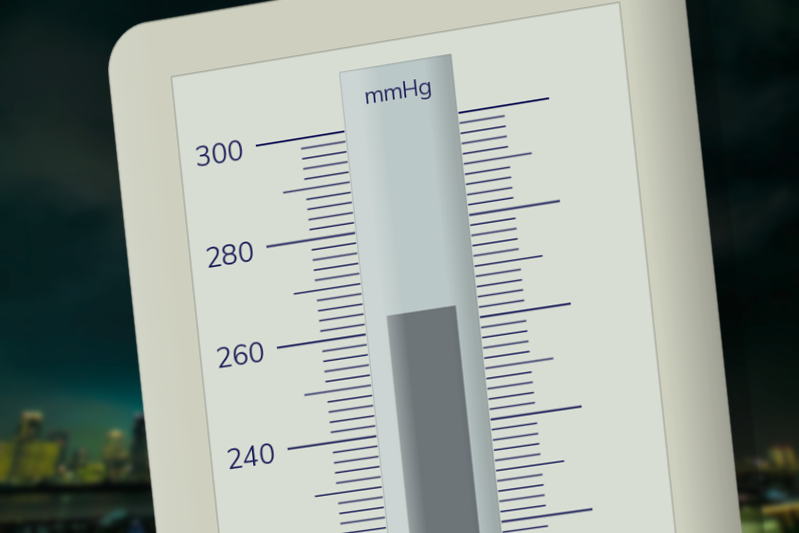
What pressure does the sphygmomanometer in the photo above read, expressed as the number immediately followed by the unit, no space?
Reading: 263mmHg
